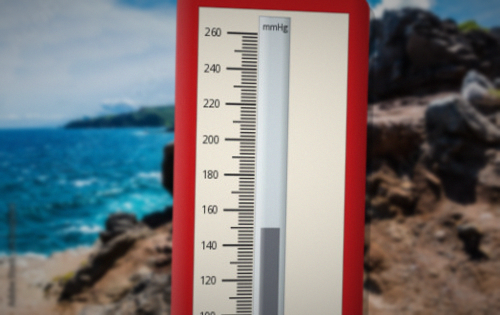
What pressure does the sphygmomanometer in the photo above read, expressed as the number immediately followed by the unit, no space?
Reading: 150mmHg
